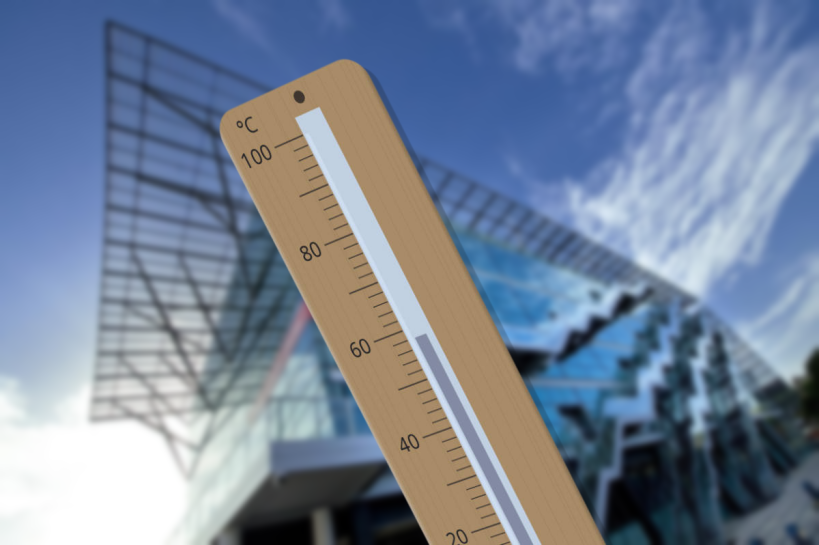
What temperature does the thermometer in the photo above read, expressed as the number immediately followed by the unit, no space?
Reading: 58°C
